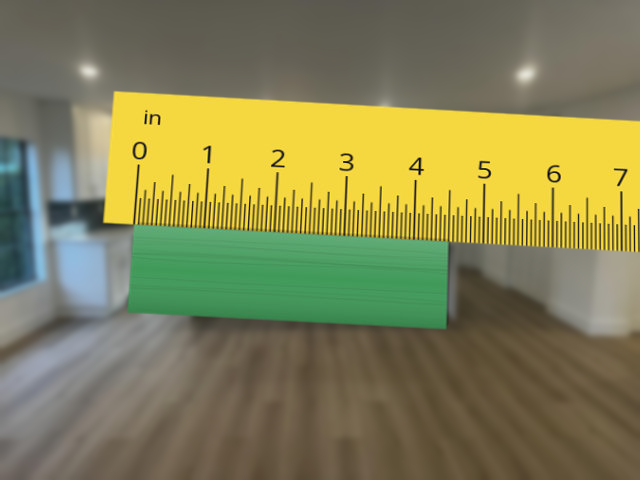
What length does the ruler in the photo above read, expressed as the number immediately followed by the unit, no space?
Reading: 4.5in
